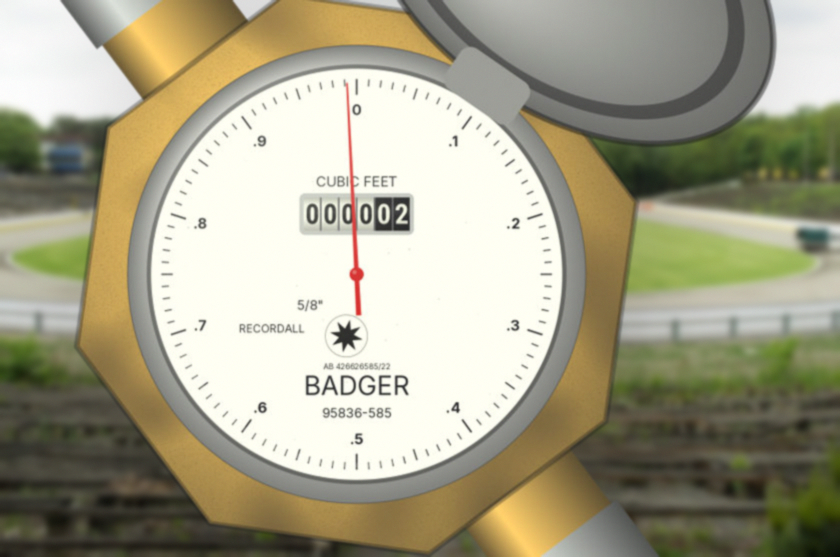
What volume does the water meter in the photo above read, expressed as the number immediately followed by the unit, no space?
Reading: 1.99ft³
